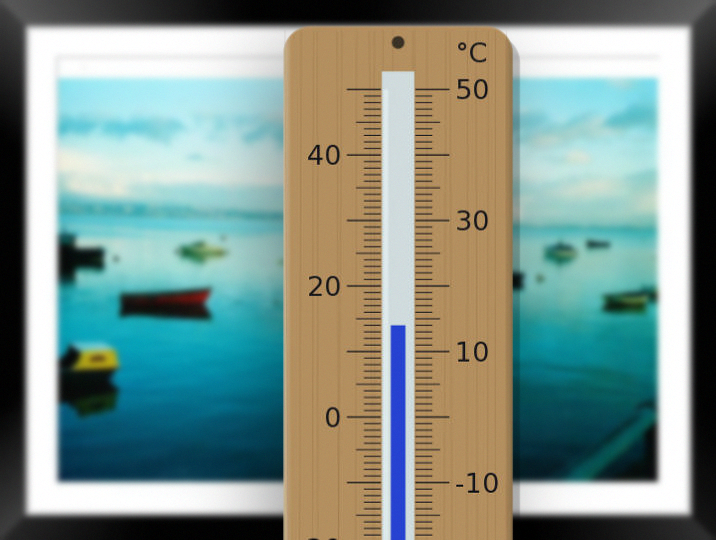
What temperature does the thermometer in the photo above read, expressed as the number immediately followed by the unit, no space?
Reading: 14°C
